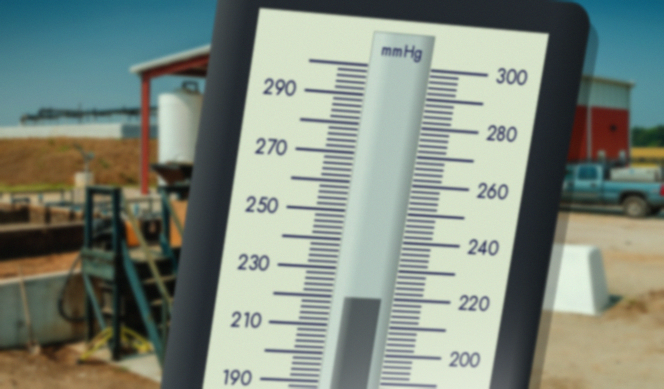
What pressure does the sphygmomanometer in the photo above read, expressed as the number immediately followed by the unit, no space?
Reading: 220mmHg
